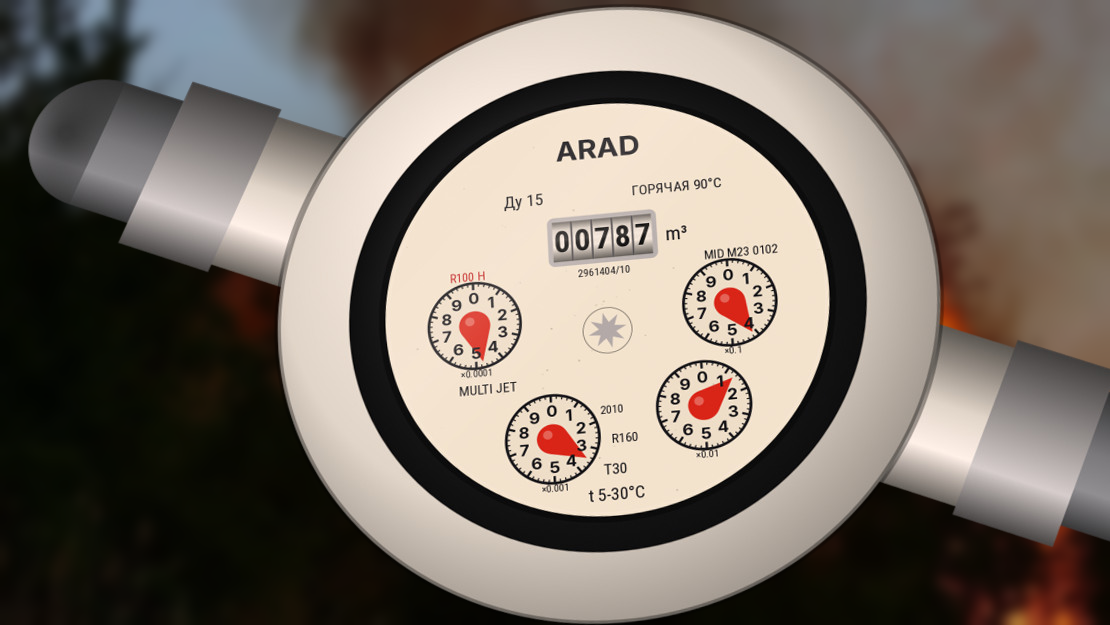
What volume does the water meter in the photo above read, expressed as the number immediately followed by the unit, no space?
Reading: 787.4134m³
